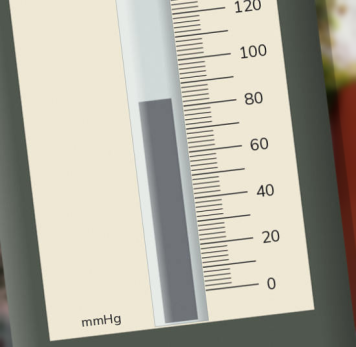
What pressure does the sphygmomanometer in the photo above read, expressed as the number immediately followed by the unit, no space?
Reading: 84mmHg
